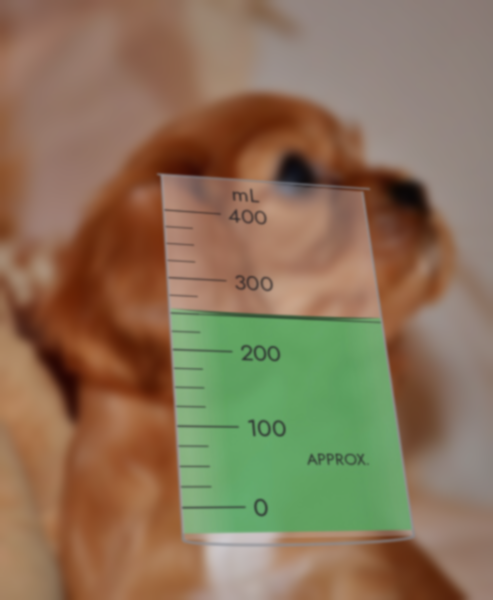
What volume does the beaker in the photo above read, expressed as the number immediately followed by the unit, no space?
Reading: 250mL
